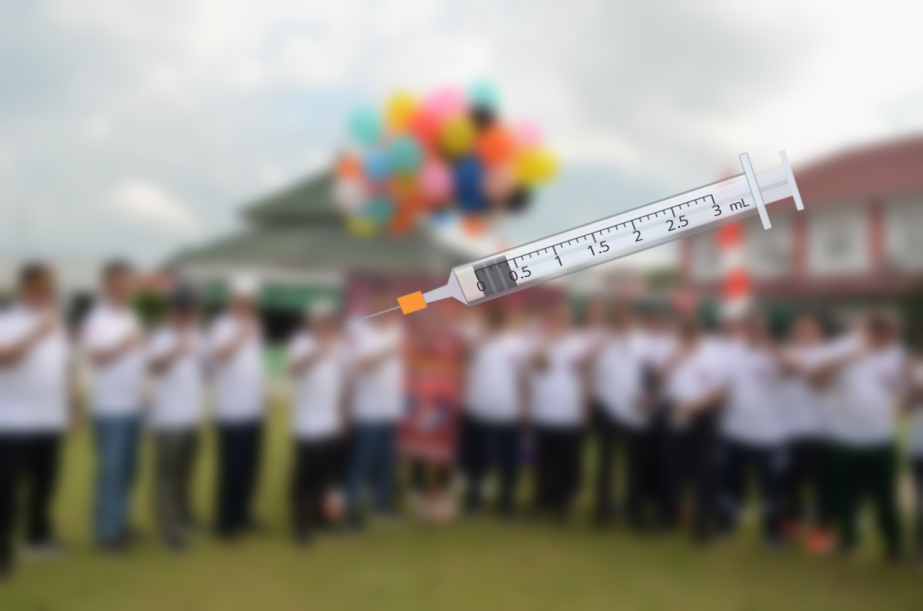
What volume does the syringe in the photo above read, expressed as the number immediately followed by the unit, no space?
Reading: 0mL
